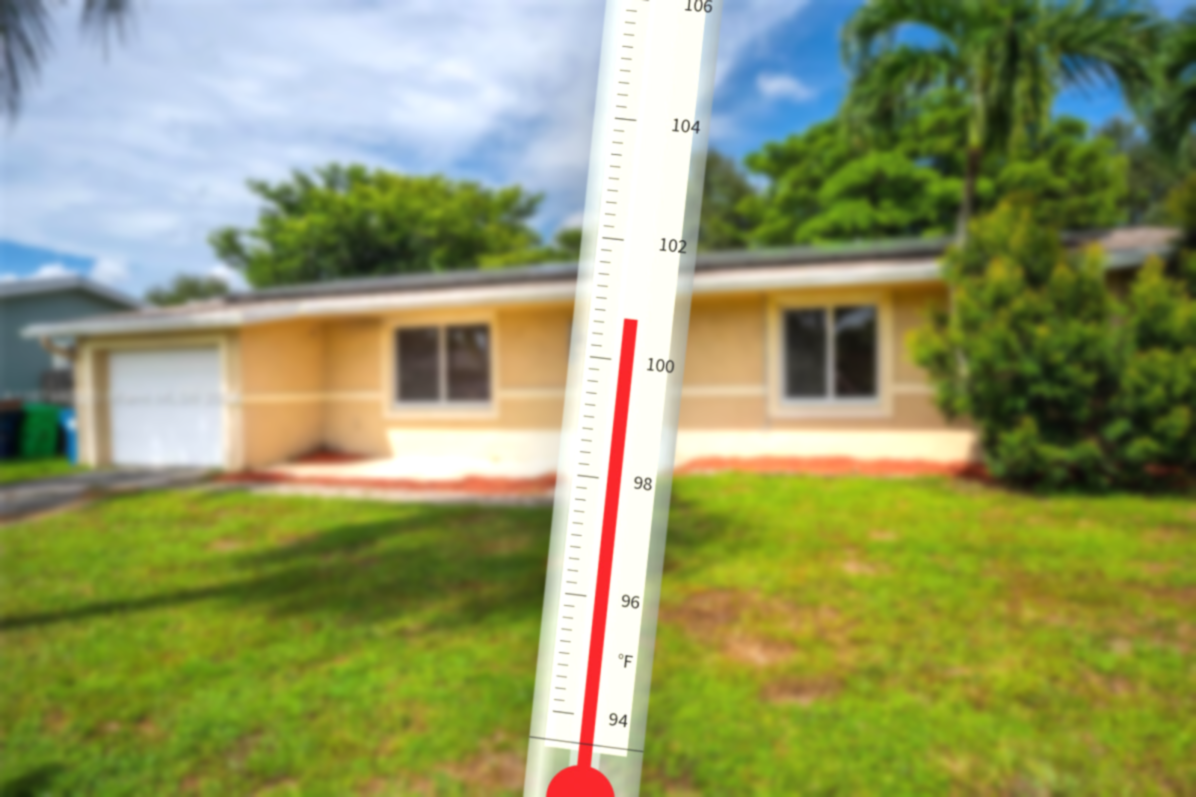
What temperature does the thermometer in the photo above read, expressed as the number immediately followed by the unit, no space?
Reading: 100.7°F
